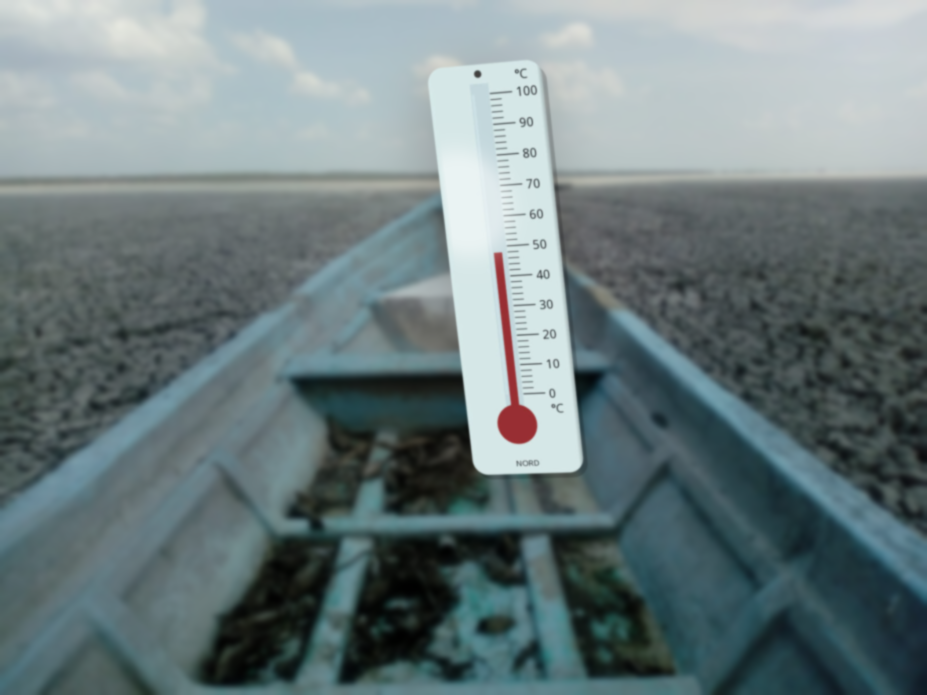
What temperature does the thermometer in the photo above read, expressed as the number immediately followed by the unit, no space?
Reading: 48°C
